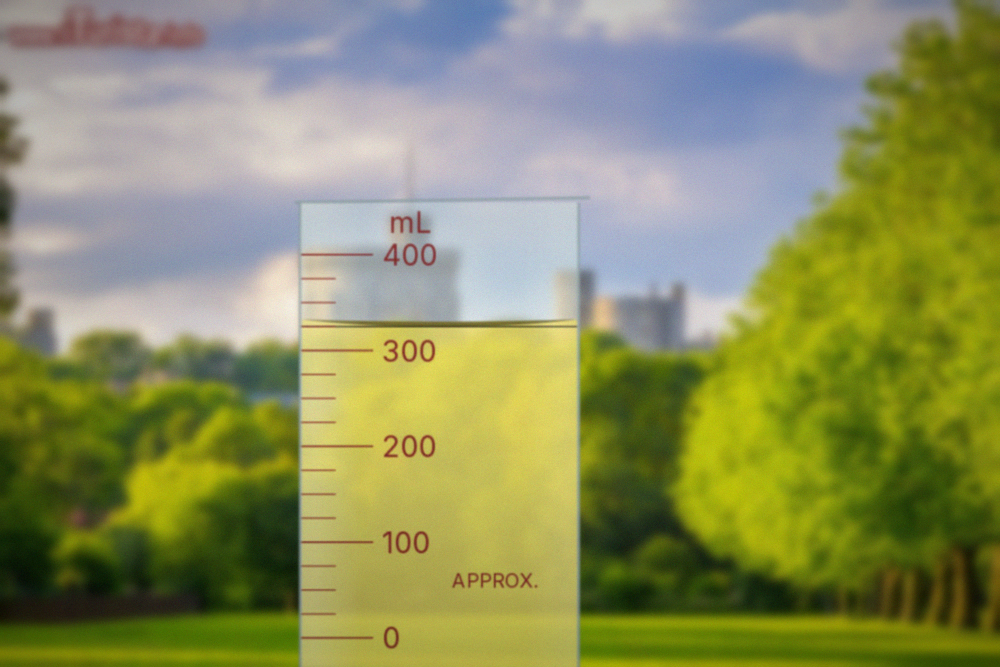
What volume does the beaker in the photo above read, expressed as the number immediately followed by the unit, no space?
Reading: 325mL
